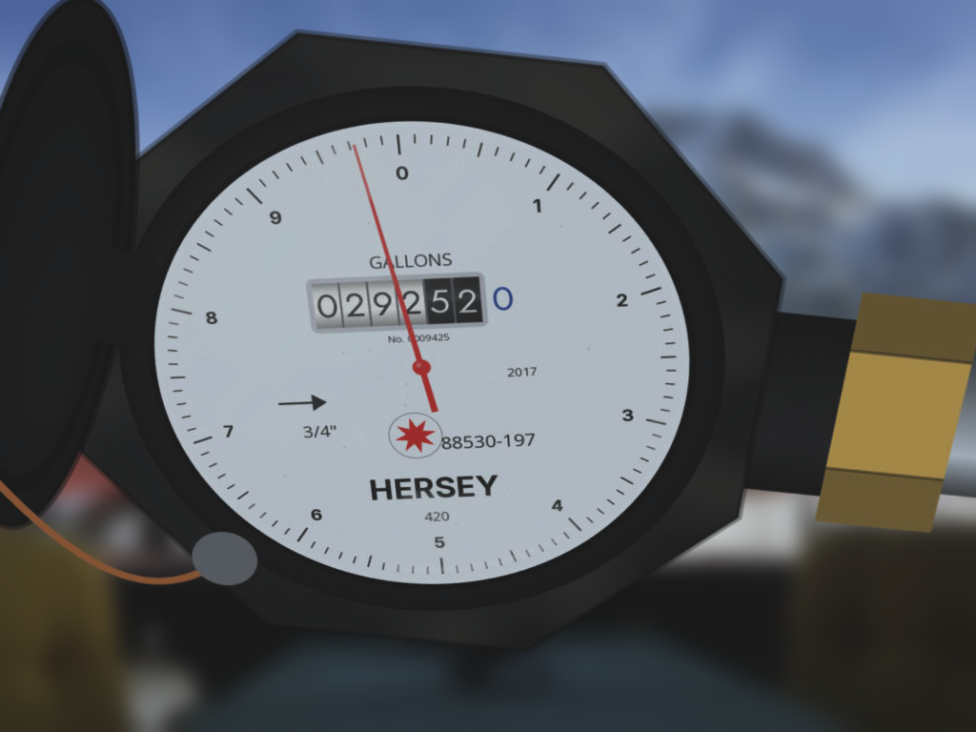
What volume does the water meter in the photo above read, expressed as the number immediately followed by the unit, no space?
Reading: 292519.7gal
